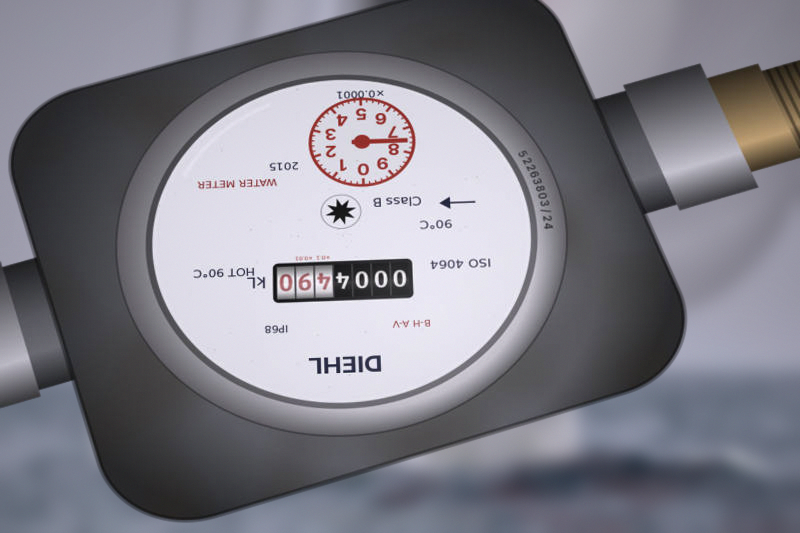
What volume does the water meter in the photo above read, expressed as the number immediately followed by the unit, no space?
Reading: 4.4907kL
